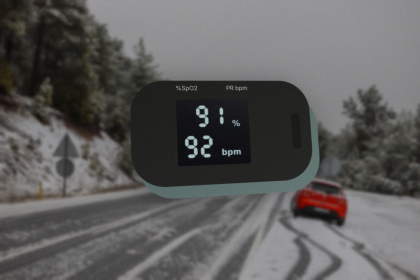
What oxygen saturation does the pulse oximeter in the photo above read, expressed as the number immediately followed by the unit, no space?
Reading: 91%
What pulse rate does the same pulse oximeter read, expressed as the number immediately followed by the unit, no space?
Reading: 92bpm
